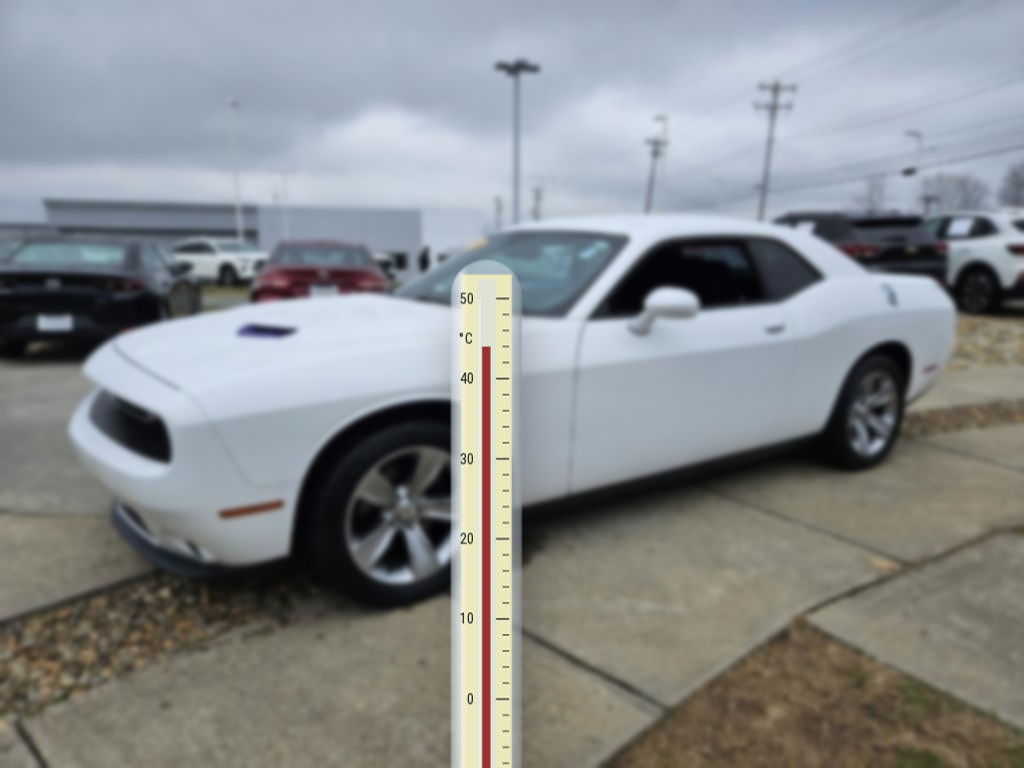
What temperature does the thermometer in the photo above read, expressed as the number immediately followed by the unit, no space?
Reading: 44°C
